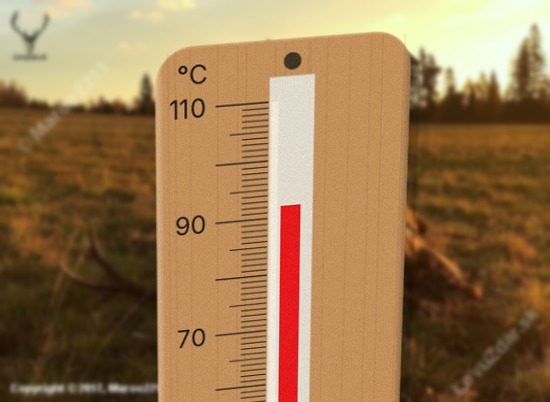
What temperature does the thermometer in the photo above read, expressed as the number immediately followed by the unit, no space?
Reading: 92°C
